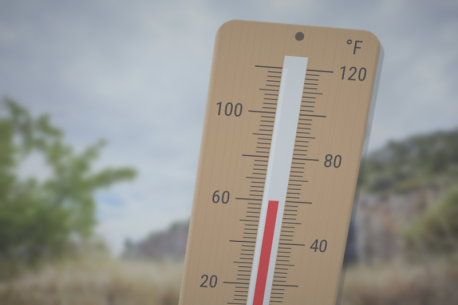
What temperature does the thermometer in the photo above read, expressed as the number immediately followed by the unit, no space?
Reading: 60°F
